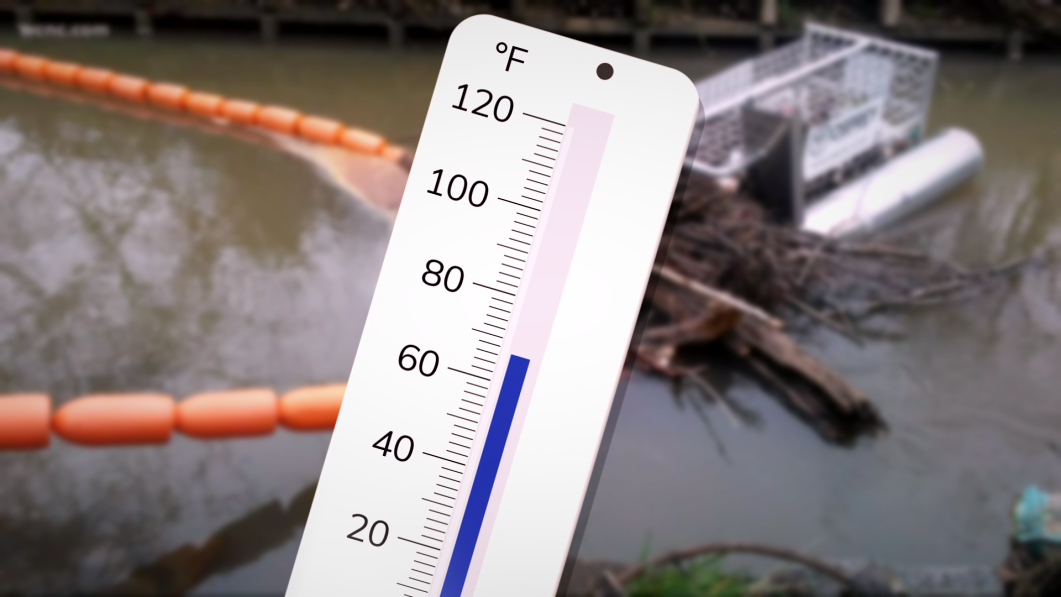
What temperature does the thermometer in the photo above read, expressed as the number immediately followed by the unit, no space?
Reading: 67°F
